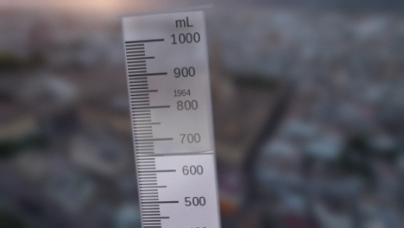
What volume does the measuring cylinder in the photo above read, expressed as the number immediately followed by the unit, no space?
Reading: 650mL
